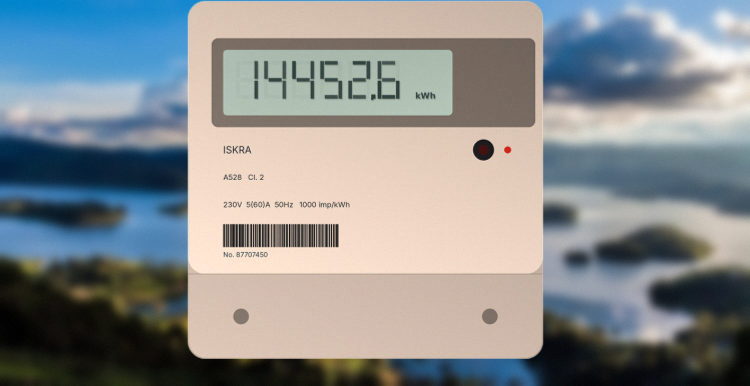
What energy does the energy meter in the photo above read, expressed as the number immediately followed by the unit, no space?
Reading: 14452.6kWh
